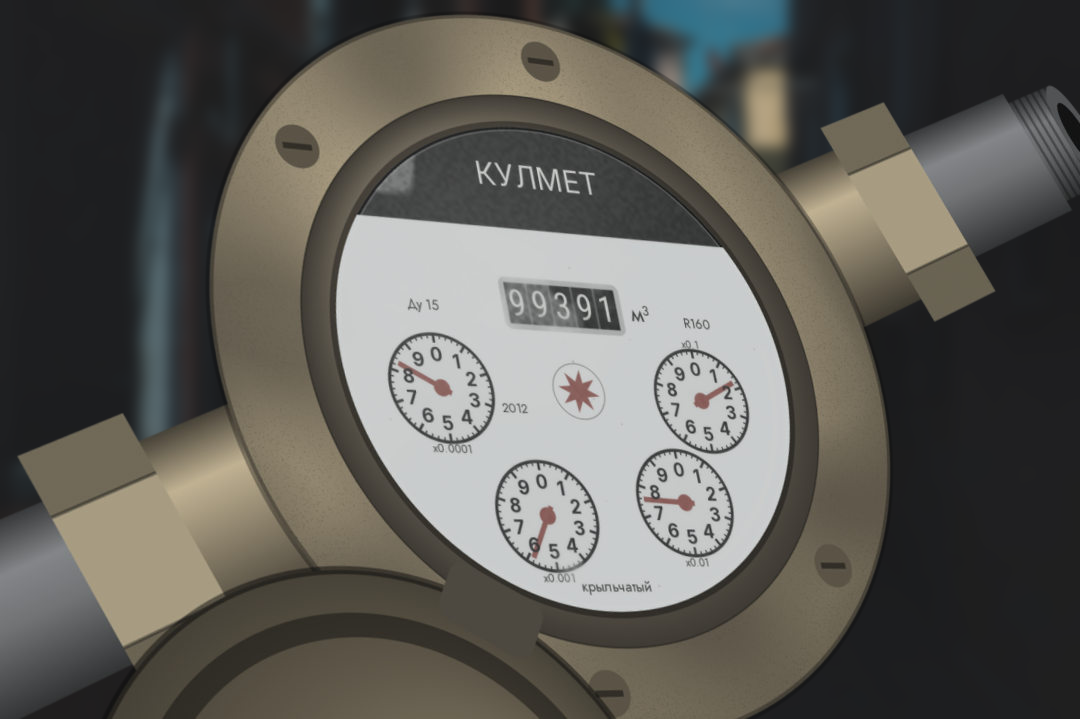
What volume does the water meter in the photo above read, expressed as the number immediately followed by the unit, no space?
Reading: 99391.1758m³
